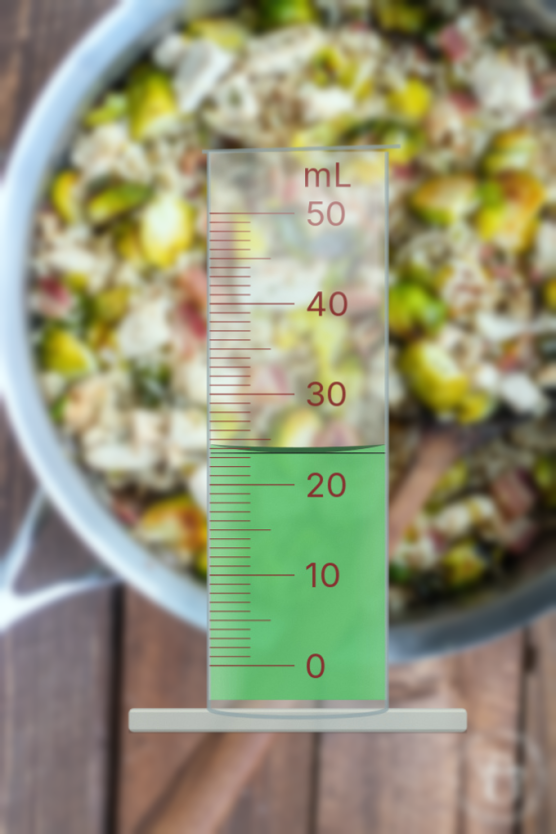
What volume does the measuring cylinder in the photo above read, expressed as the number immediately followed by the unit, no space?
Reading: 23.5mL
